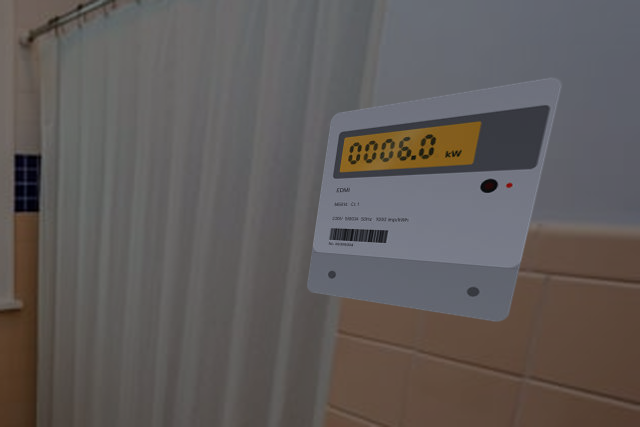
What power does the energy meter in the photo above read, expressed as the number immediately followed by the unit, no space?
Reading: 6.0kW
